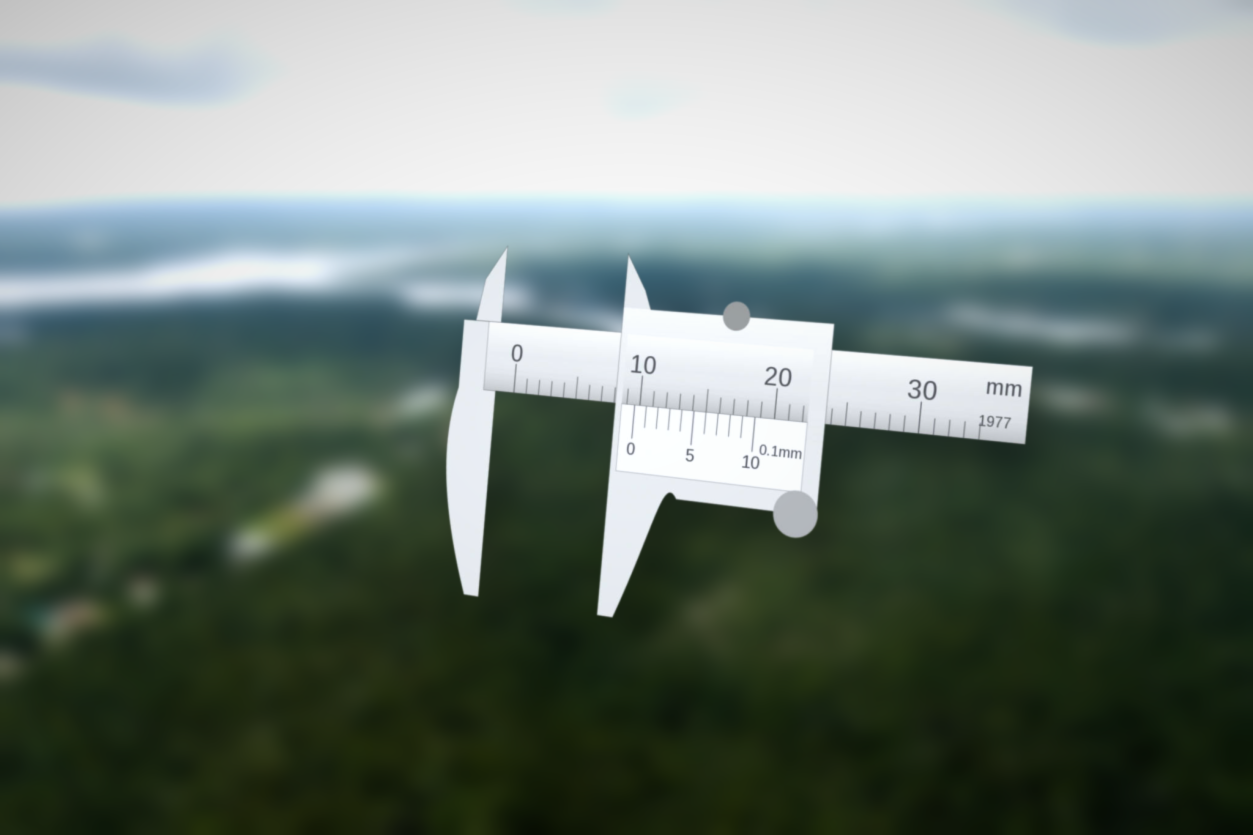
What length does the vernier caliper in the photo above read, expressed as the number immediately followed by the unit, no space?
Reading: 9.6mm
